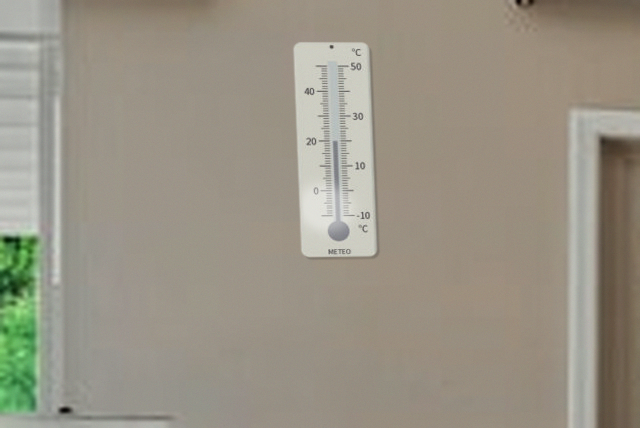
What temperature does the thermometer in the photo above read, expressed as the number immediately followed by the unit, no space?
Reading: 20°C
